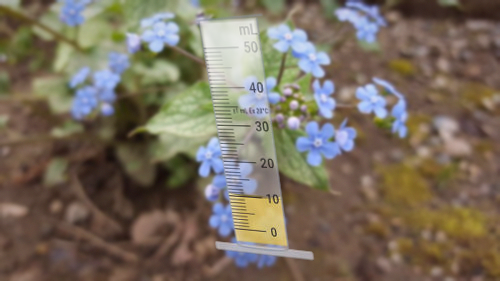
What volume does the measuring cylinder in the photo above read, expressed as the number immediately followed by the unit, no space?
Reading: 10mL
